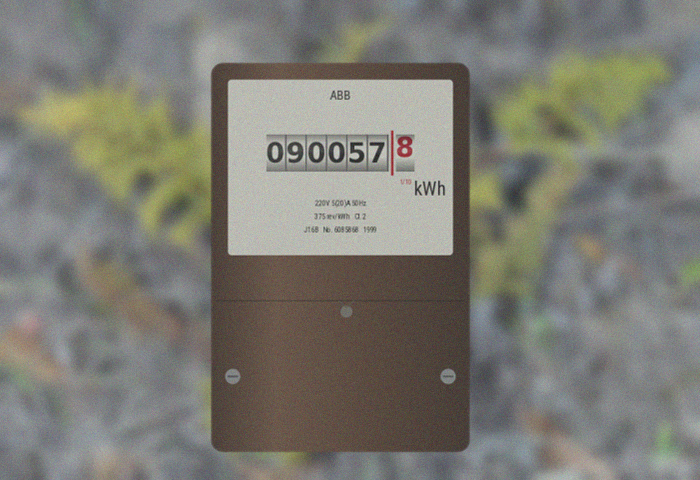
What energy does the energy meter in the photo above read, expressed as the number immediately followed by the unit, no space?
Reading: 90057.8kWh
